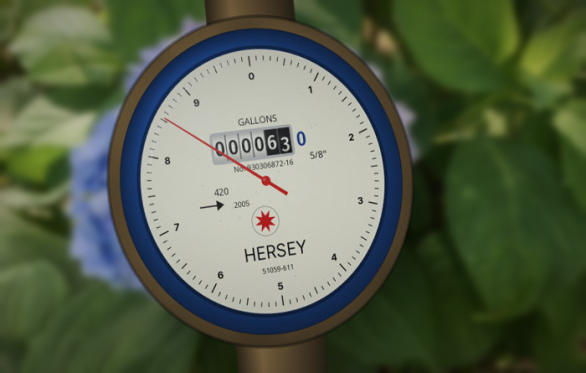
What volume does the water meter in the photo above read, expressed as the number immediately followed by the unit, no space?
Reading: 628.5gal
